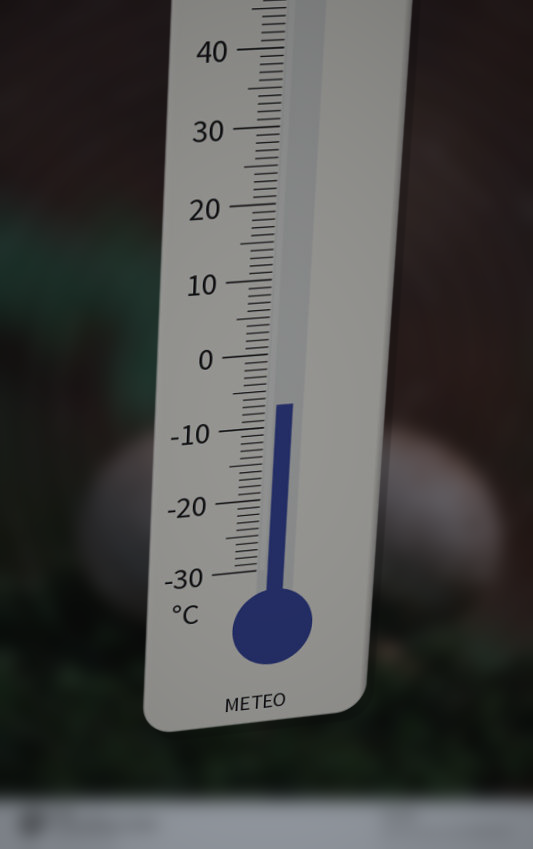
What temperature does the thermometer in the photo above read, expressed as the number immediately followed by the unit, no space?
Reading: -7°C
